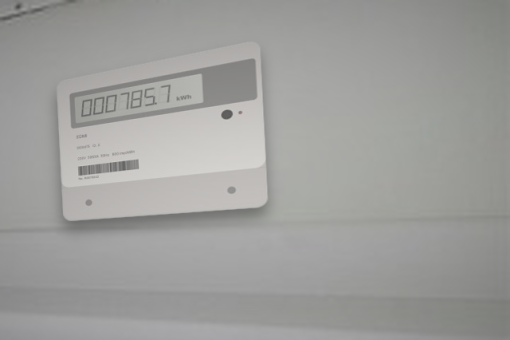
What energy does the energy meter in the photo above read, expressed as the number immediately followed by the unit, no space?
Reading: 785.7kWh
